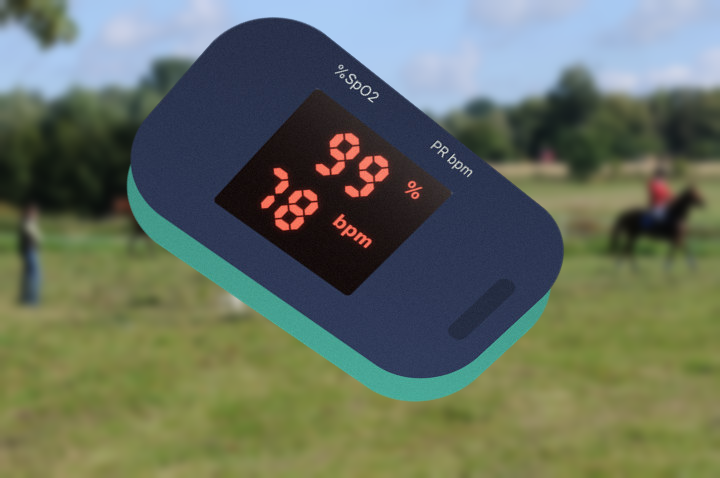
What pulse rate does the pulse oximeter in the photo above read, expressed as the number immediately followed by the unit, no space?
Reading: 78bpm
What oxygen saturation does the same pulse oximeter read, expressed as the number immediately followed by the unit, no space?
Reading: 99%
